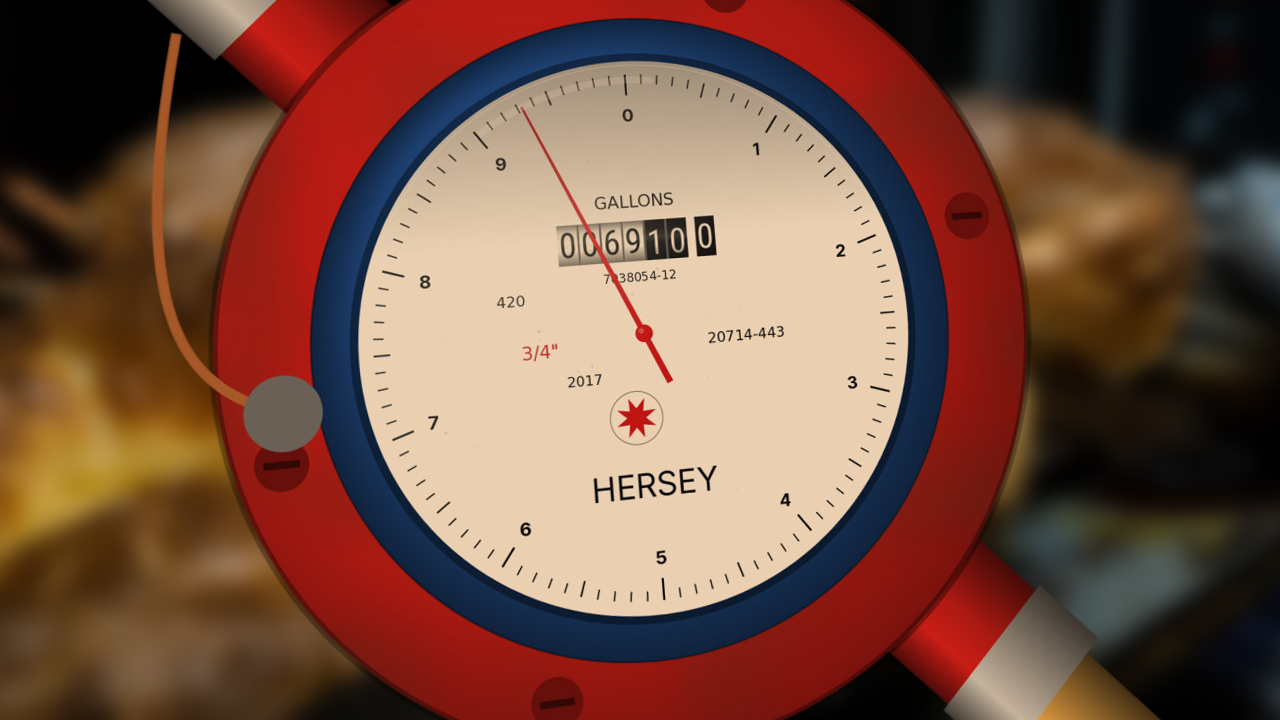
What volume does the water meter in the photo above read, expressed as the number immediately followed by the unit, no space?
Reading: 69099.3gal
